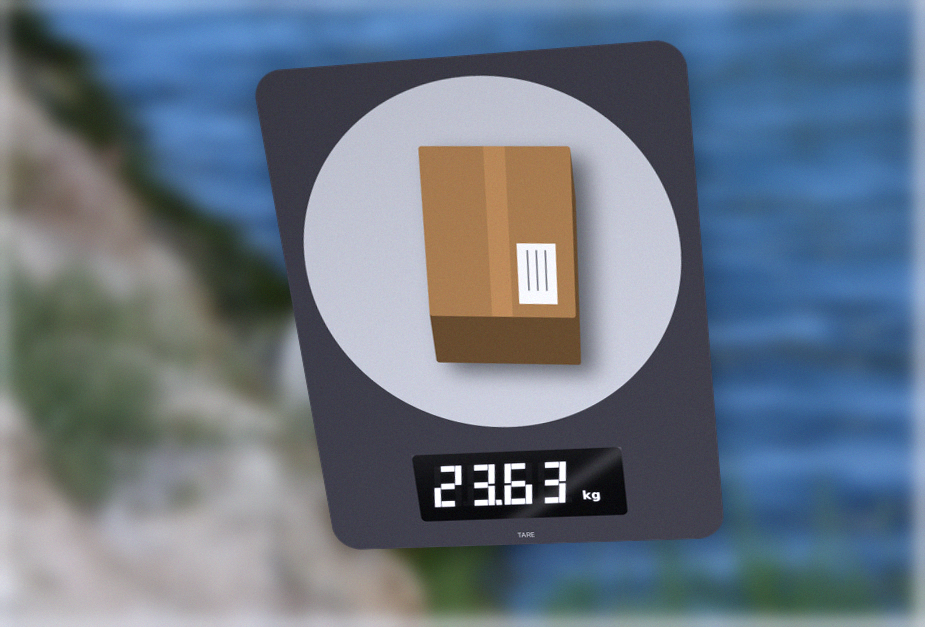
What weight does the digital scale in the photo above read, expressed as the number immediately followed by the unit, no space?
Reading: 23.63kg
